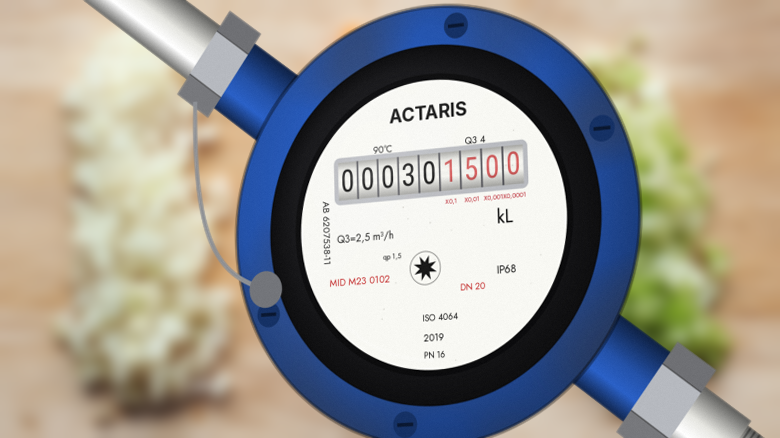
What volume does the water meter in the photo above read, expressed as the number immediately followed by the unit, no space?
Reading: 30.1500kL
